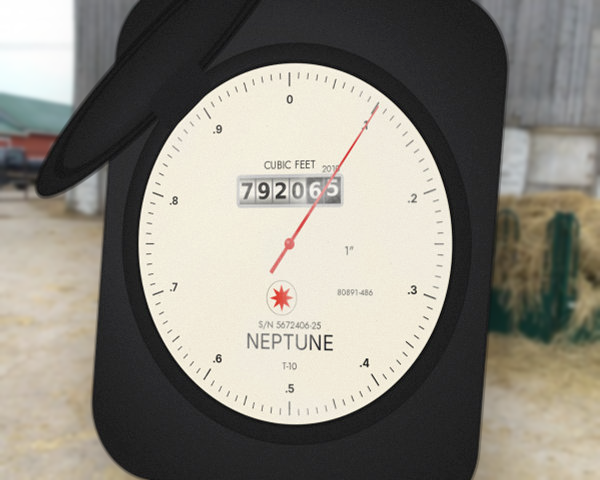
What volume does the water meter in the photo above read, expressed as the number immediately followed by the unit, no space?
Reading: 792065.10ft³
